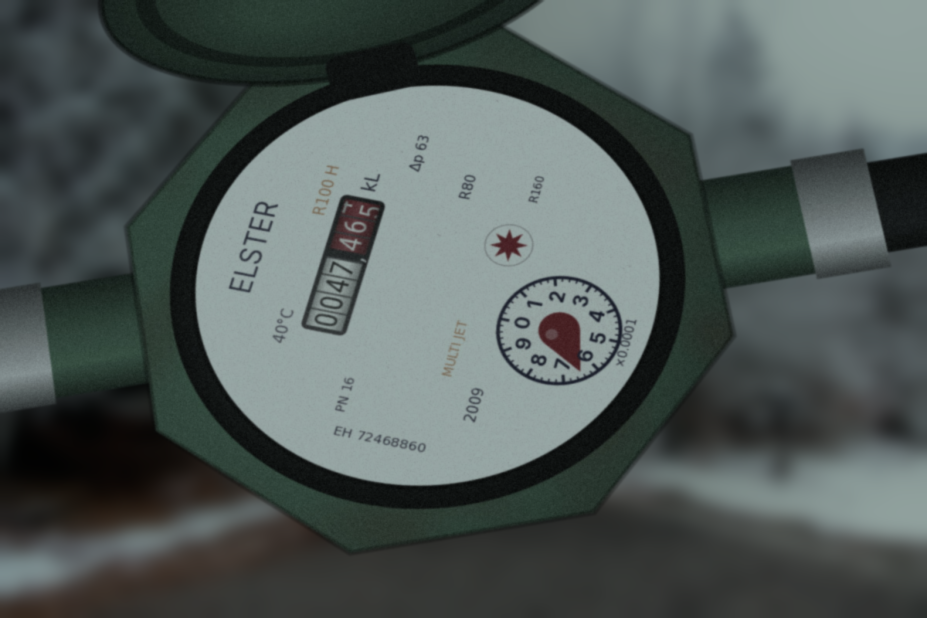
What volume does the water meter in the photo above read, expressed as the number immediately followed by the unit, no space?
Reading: 47.4646kL
